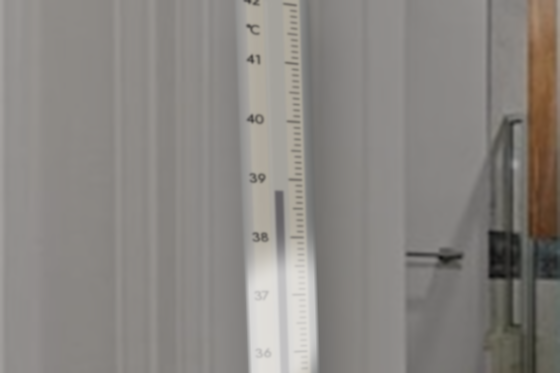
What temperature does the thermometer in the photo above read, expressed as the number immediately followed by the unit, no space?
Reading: 38.8°C
